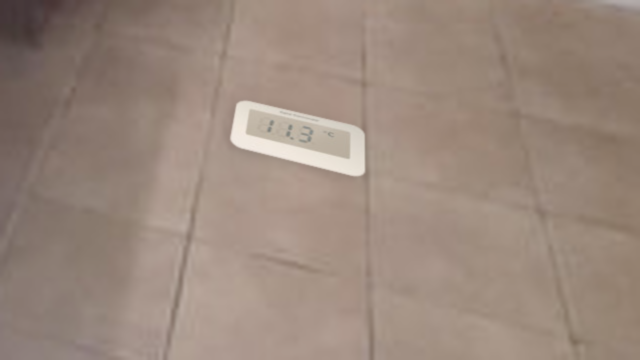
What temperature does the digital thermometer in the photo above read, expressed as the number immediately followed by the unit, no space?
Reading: 11.3°C
